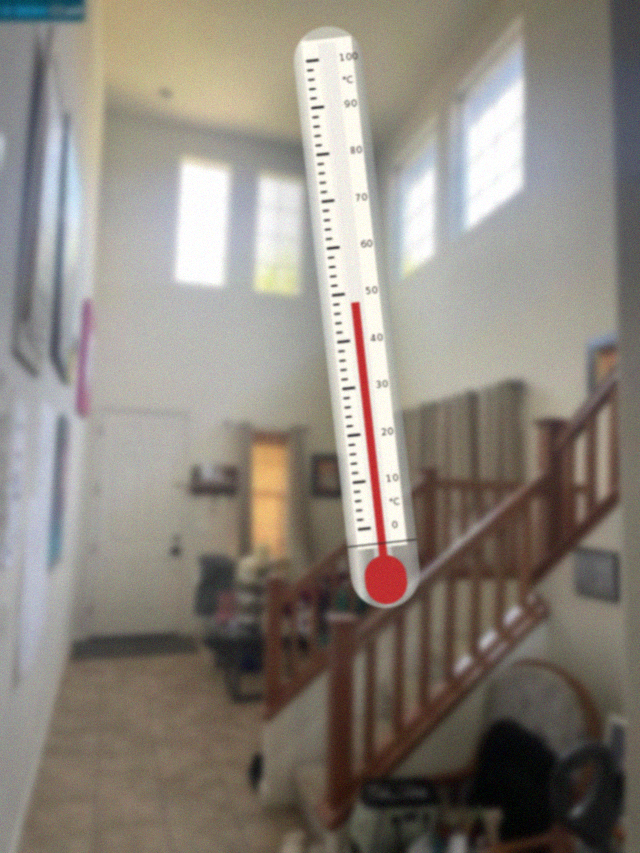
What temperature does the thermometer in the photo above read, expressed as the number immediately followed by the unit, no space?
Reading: 48°C
